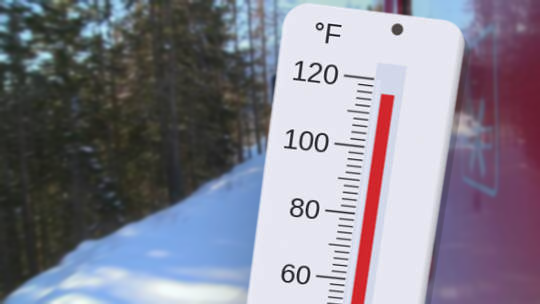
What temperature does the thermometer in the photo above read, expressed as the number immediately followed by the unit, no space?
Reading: 116°F
